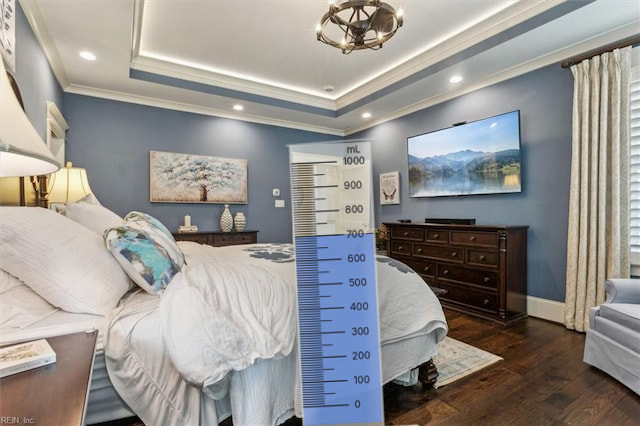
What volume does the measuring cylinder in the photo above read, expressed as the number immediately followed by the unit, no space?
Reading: 700mL
